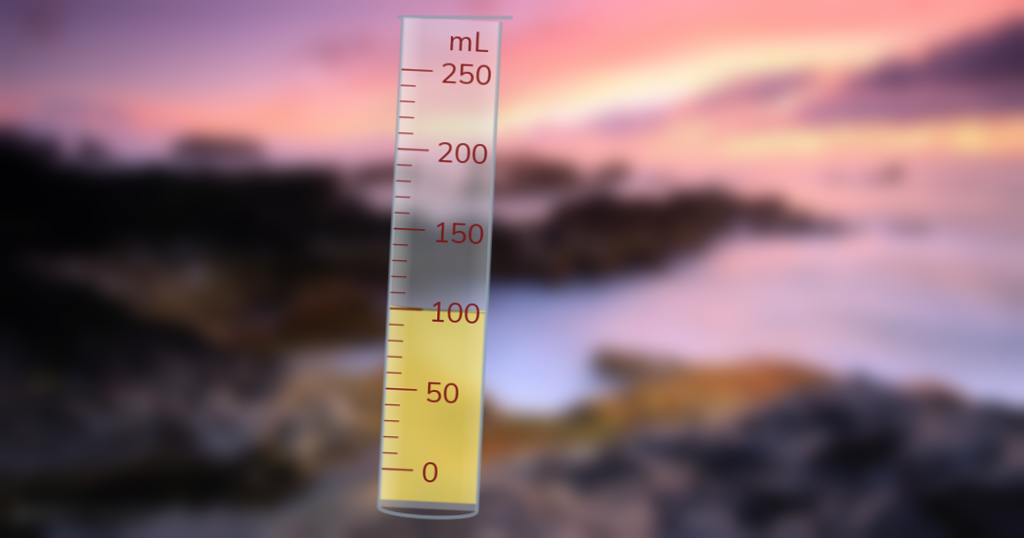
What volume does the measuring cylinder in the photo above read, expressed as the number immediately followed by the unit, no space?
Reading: 100mL
